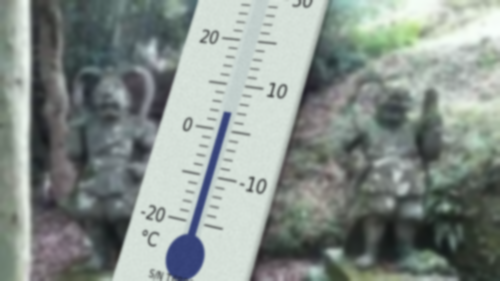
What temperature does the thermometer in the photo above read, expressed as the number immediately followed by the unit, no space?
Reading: 4°C
